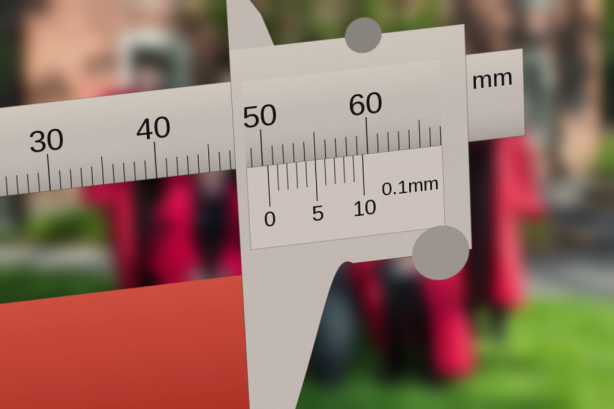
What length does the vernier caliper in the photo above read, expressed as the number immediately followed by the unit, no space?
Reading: 50.5mm
